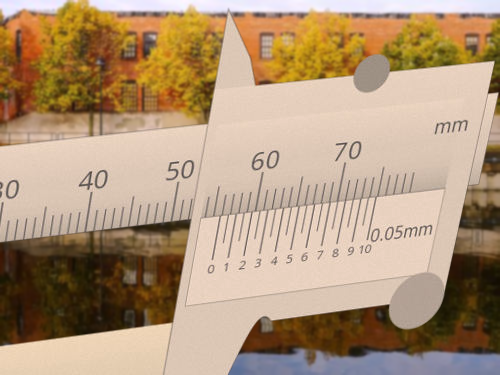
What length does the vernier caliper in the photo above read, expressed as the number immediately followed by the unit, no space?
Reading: 55.8mm
